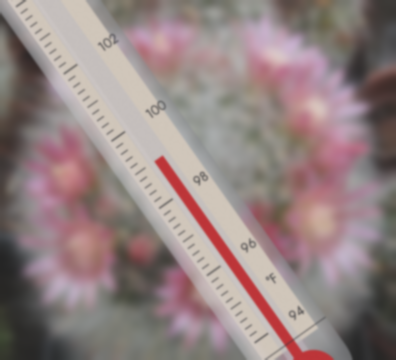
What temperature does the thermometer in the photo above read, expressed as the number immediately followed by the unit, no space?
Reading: 99°F
